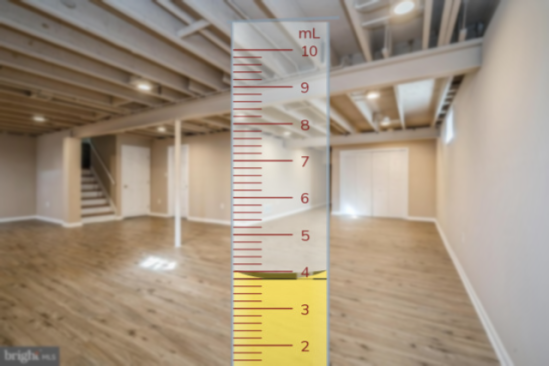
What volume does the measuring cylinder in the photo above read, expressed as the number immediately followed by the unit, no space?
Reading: 3.8mL
